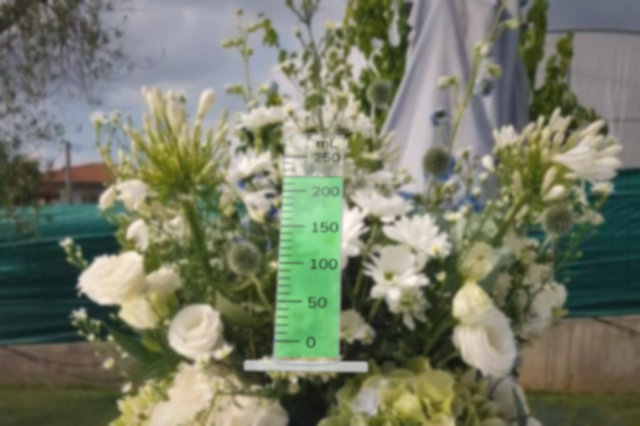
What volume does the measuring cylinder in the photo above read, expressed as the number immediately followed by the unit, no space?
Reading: 220mL
